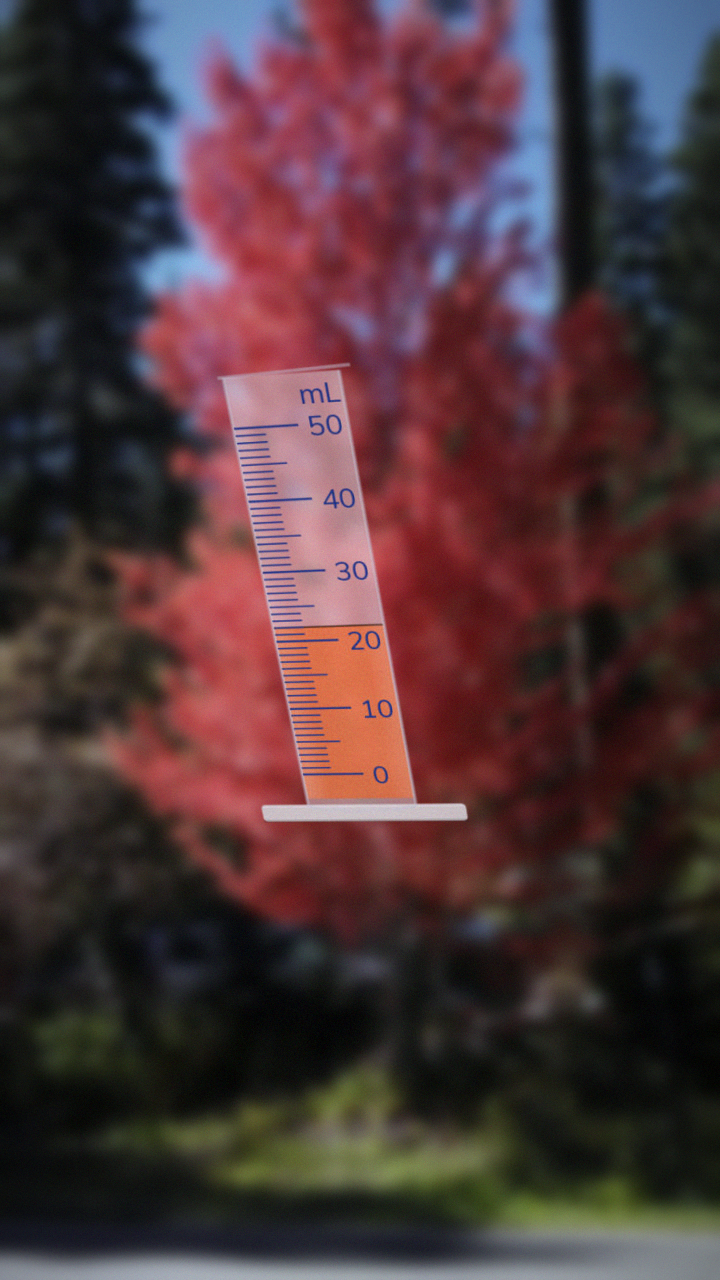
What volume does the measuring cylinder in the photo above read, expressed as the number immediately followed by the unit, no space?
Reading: 22mL
